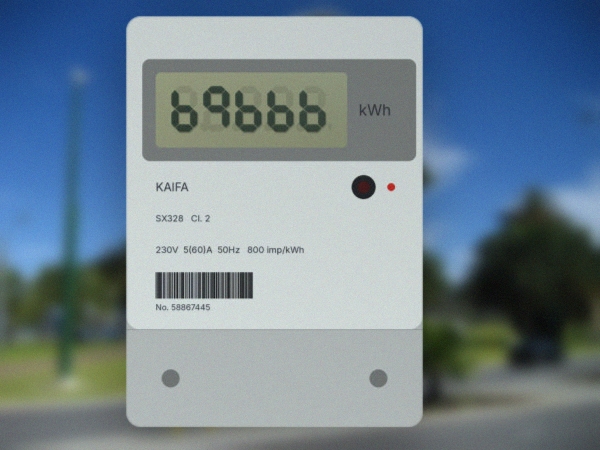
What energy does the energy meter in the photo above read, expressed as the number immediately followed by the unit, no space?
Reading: 69666kWh
